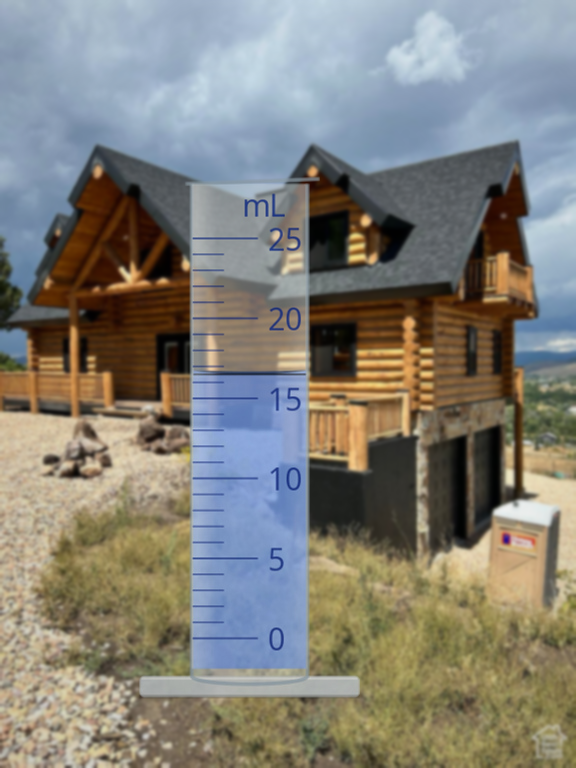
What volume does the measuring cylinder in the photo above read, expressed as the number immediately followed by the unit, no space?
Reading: 16.5mL
